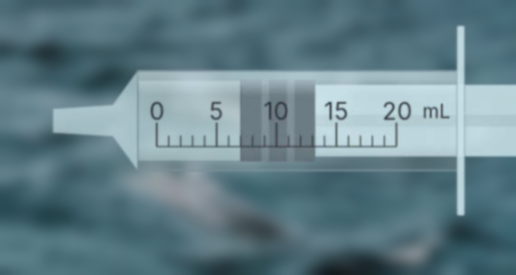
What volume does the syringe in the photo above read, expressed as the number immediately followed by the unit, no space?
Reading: 7mL
